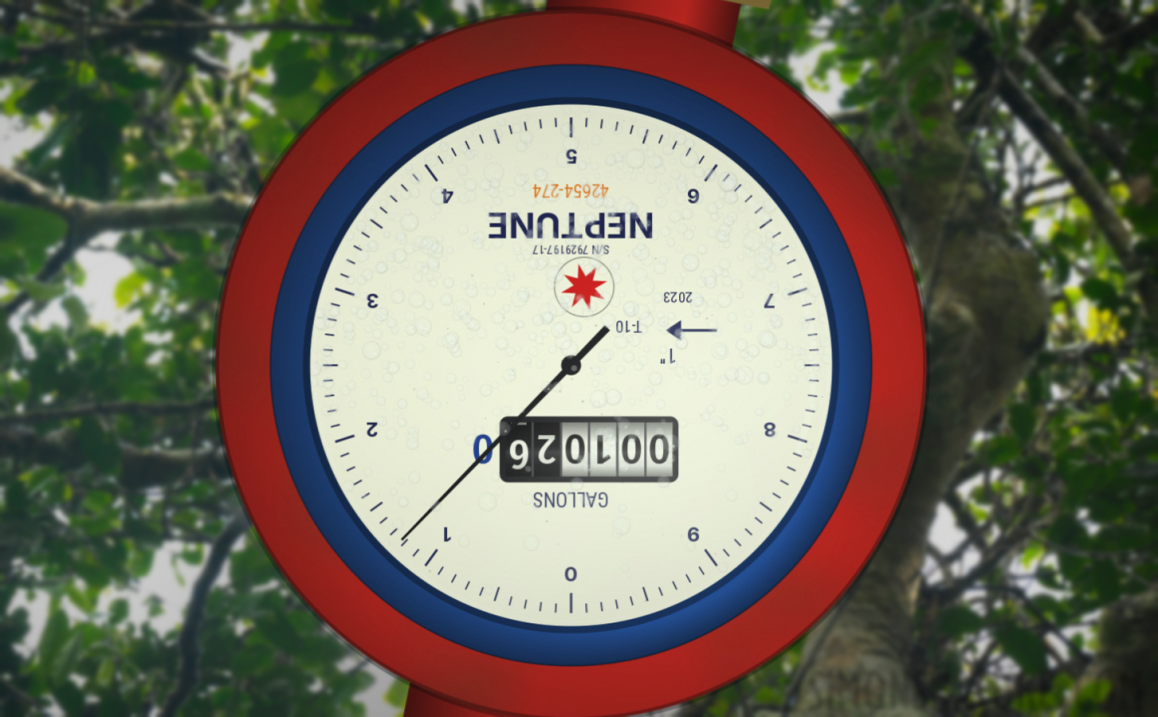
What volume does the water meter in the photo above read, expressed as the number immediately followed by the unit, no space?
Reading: 10261.2gal
